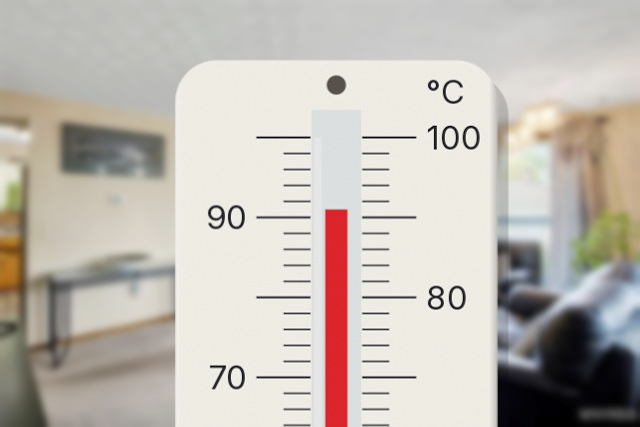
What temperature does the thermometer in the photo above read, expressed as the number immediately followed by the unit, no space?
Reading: 91°C
